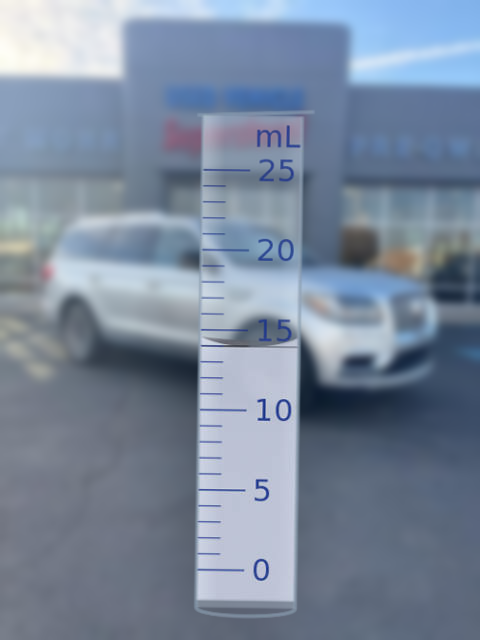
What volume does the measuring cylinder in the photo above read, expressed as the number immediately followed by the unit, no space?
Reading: 14mL
